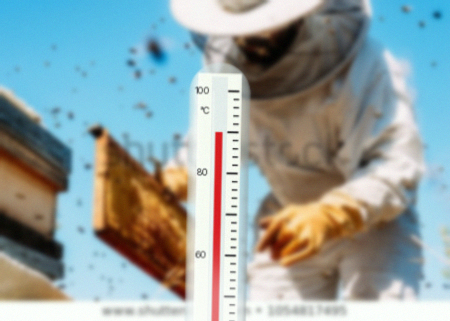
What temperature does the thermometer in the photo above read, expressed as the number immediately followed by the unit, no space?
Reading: 90°C
